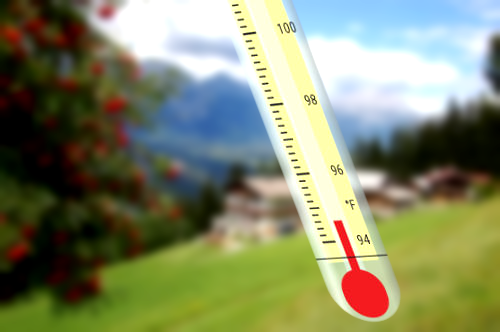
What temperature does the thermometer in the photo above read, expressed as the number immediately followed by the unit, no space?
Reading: 94.6°F
